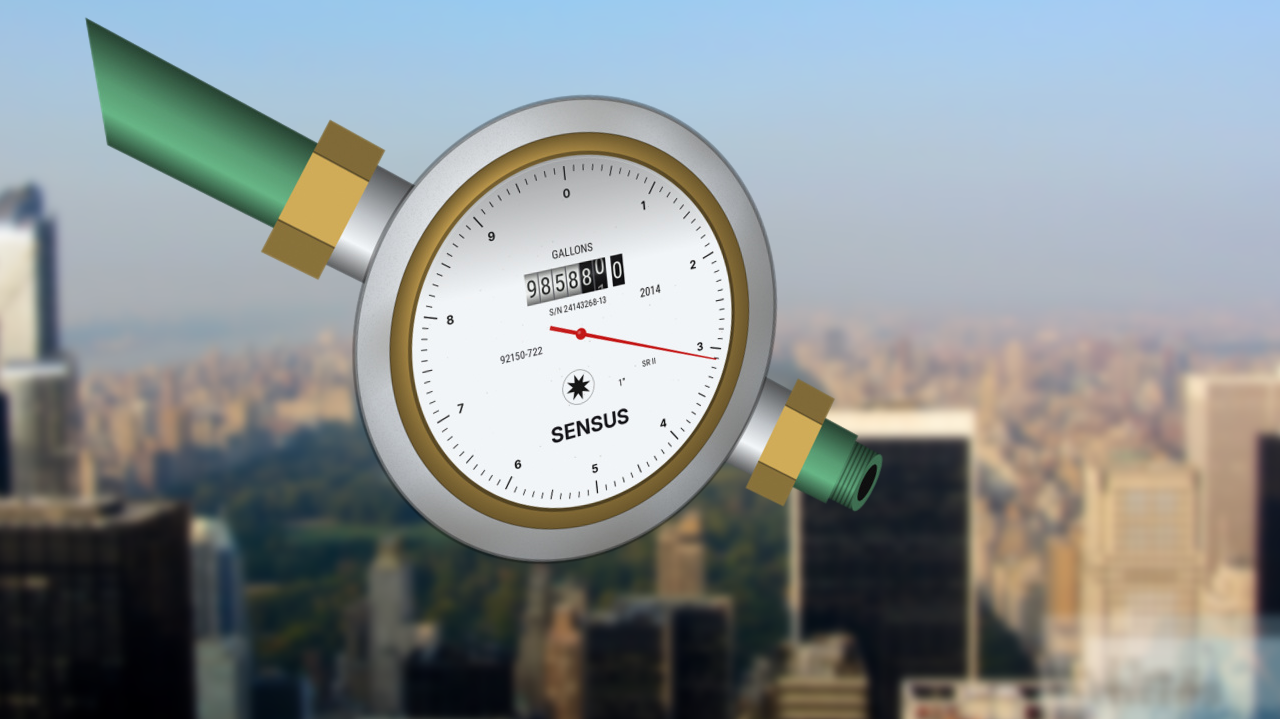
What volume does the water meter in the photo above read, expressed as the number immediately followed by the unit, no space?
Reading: 9858803.1gal
